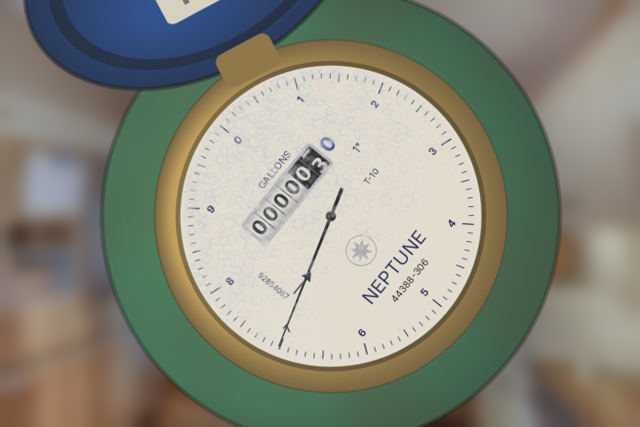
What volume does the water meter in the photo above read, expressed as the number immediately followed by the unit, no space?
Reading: 27.0gal
